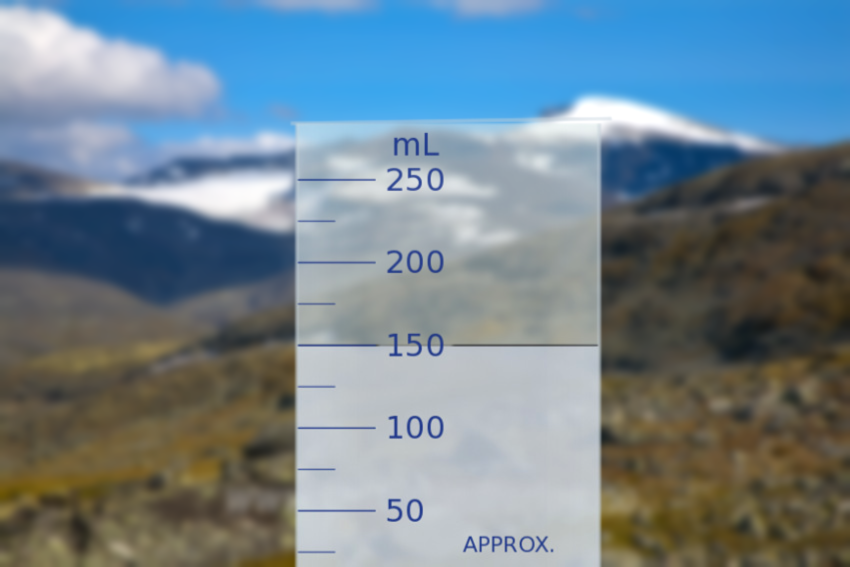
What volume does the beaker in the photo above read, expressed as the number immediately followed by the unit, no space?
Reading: 150mL
